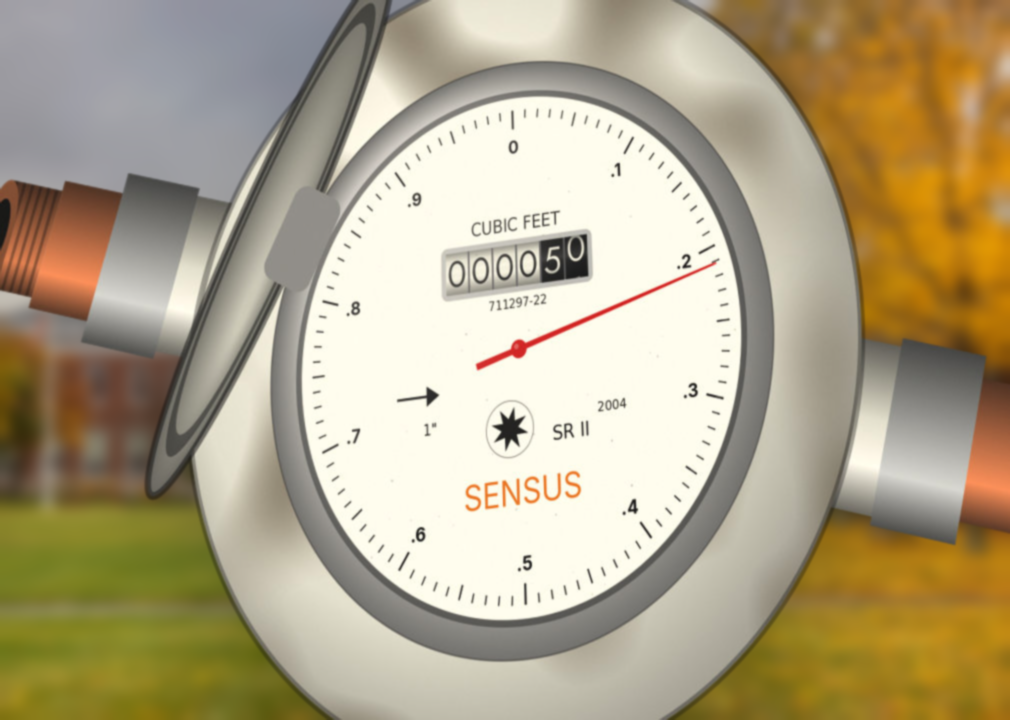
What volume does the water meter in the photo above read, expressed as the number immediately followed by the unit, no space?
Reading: 50.21ft³
